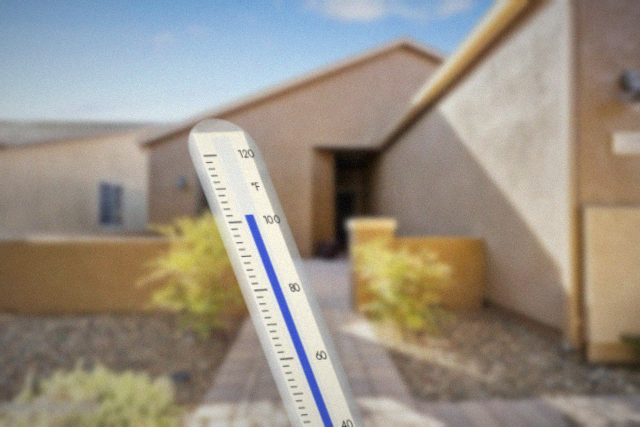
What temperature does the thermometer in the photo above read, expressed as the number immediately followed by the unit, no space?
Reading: 102°F
